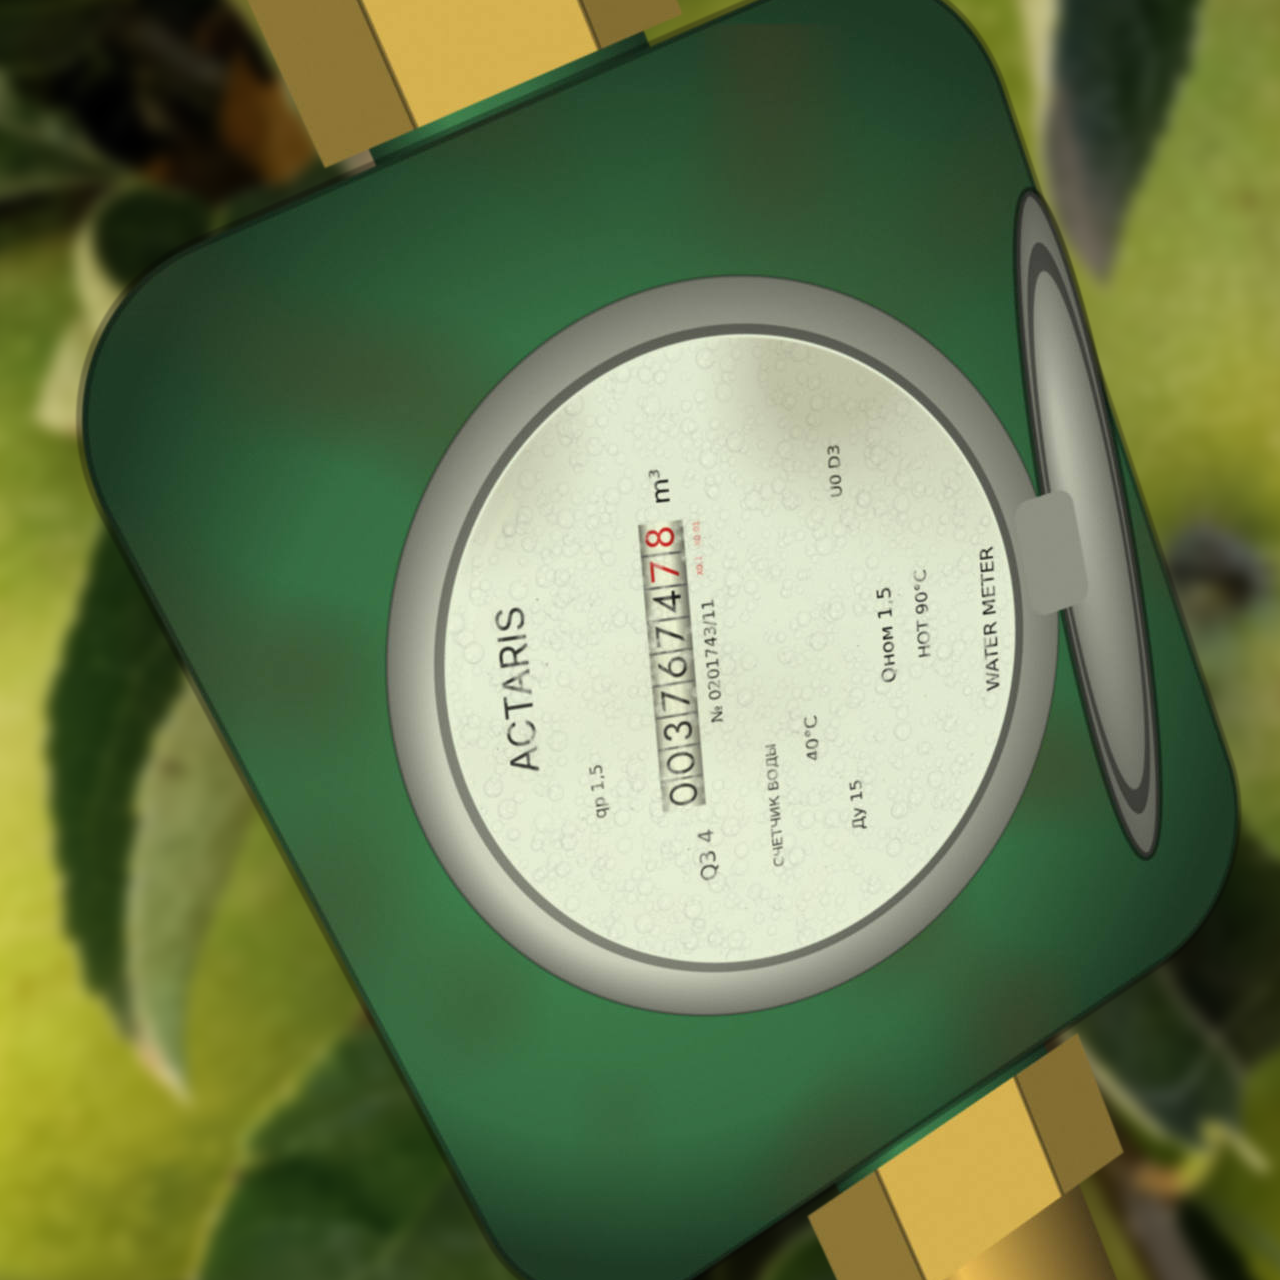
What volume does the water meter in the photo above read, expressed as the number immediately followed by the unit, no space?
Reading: 37674.78m³
